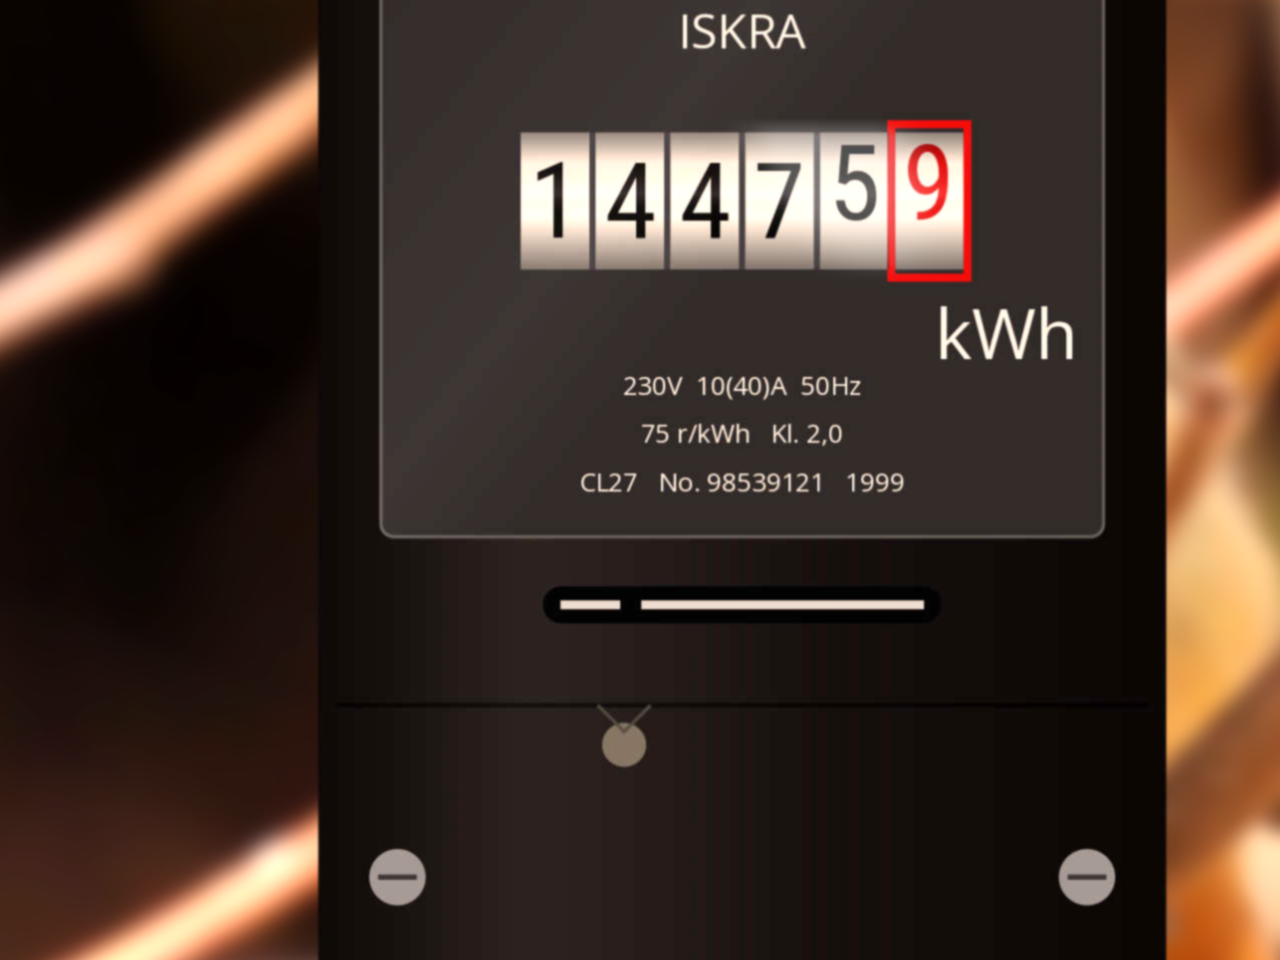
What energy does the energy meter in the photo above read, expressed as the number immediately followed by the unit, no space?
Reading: 14475.9kWh
